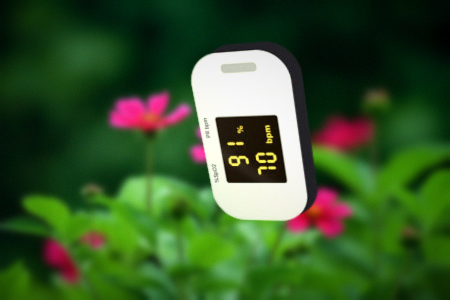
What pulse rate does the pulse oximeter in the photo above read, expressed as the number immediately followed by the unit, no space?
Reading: 70bpm
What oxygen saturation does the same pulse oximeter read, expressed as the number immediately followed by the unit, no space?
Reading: 91%
